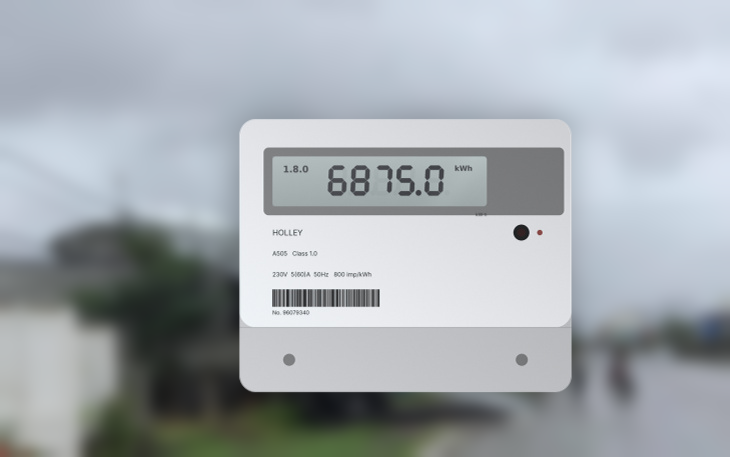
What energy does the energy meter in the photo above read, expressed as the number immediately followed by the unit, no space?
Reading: 6875.0kWh
